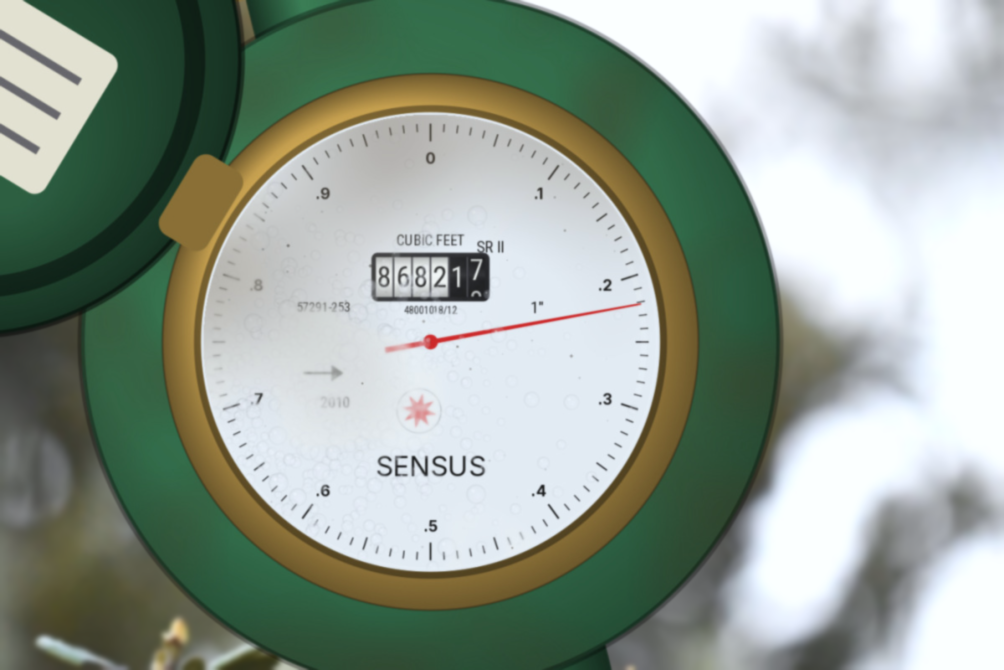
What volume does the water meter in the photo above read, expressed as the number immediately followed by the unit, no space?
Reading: 868217.22ft³
